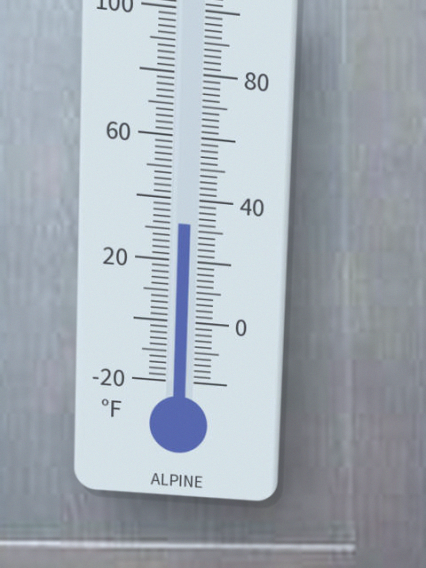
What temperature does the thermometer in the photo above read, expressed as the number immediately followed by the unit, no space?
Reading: 32°F
